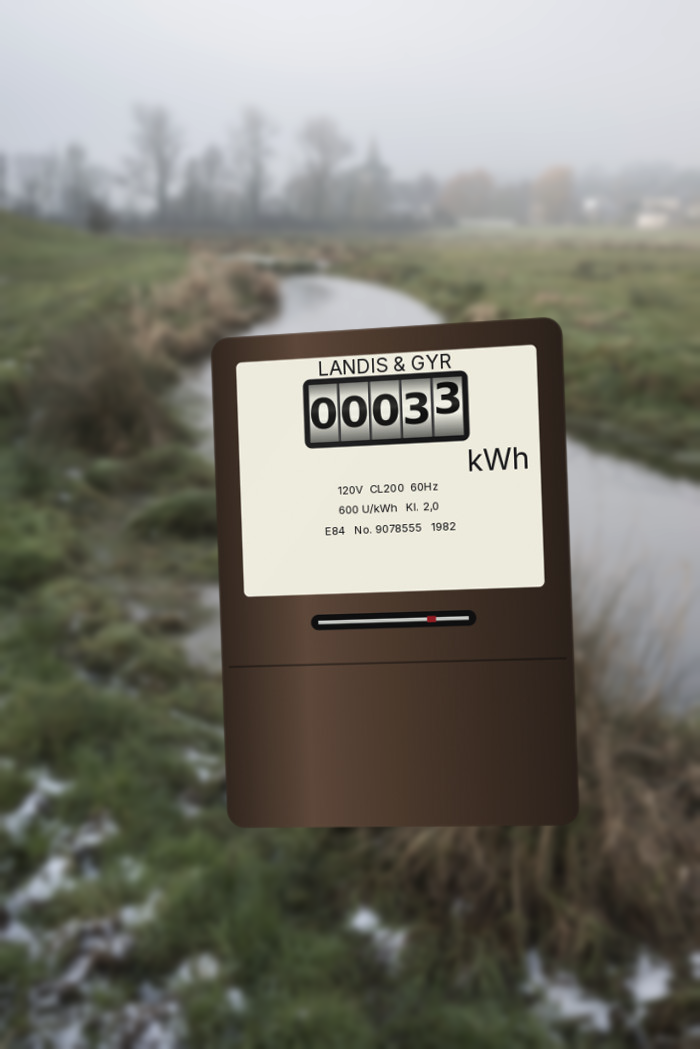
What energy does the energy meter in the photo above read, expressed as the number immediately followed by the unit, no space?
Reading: 33kWh
